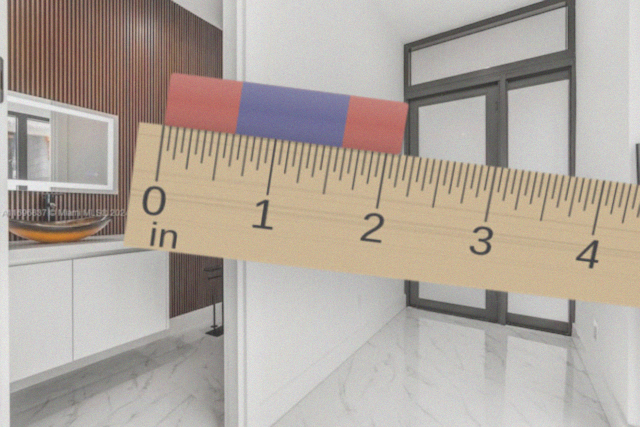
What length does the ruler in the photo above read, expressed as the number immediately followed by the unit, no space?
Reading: 2.125in
